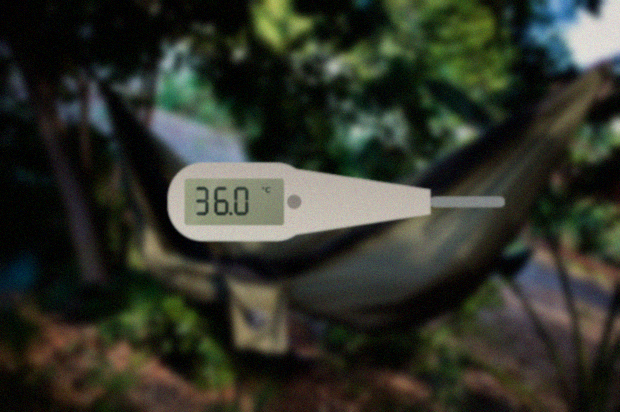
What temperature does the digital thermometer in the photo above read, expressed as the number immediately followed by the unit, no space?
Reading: 36.0°C
